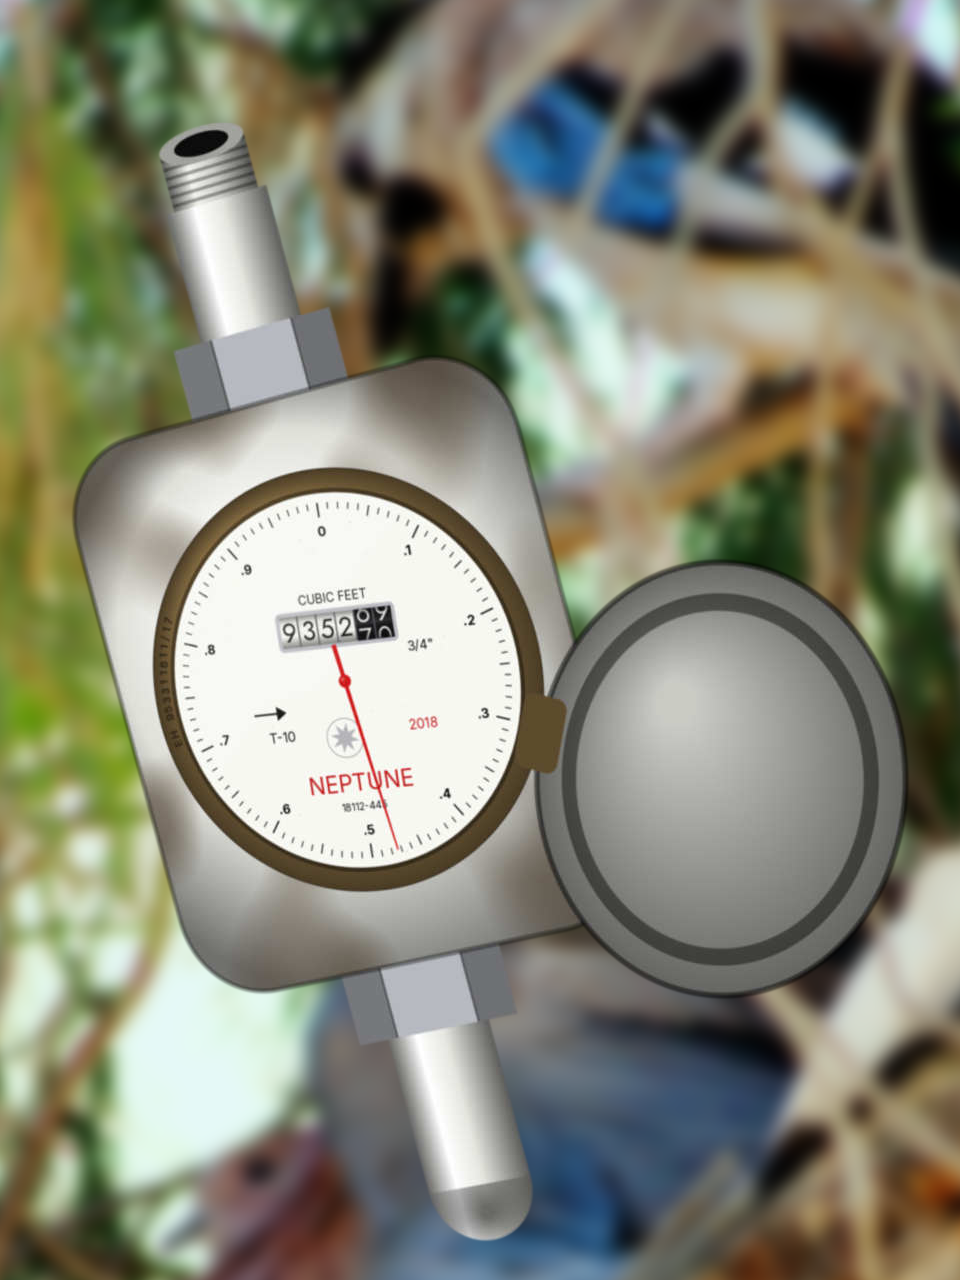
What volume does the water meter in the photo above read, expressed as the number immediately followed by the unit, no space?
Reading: 935269.47ft³
